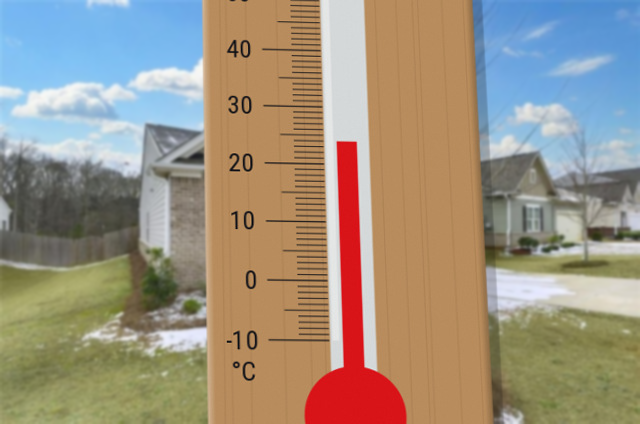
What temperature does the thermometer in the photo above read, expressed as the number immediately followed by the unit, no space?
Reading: 24°C
